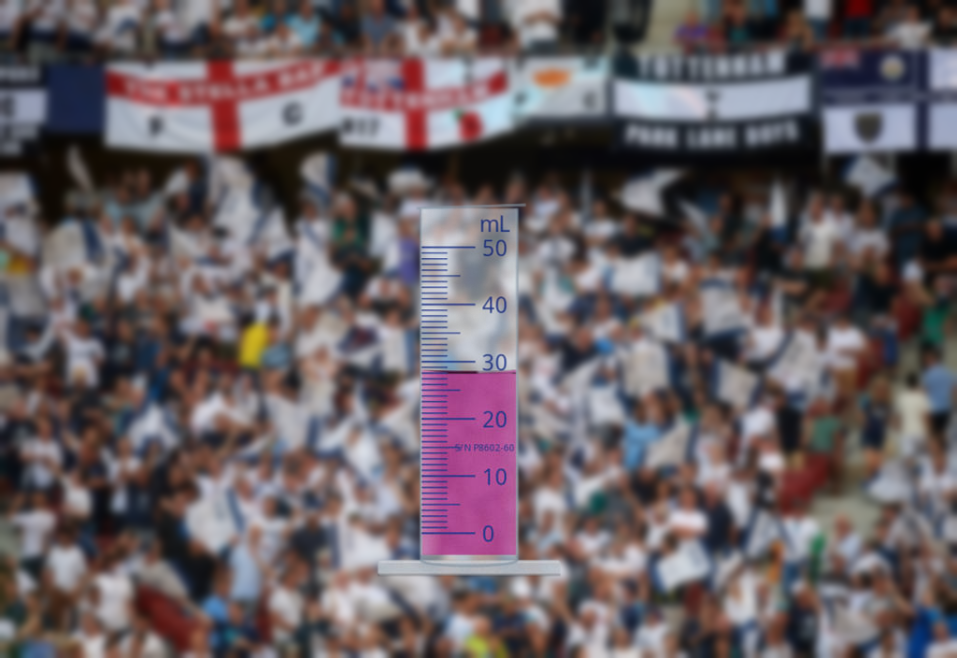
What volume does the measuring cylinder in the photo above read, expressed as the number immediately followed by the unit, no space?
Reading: 28mL
